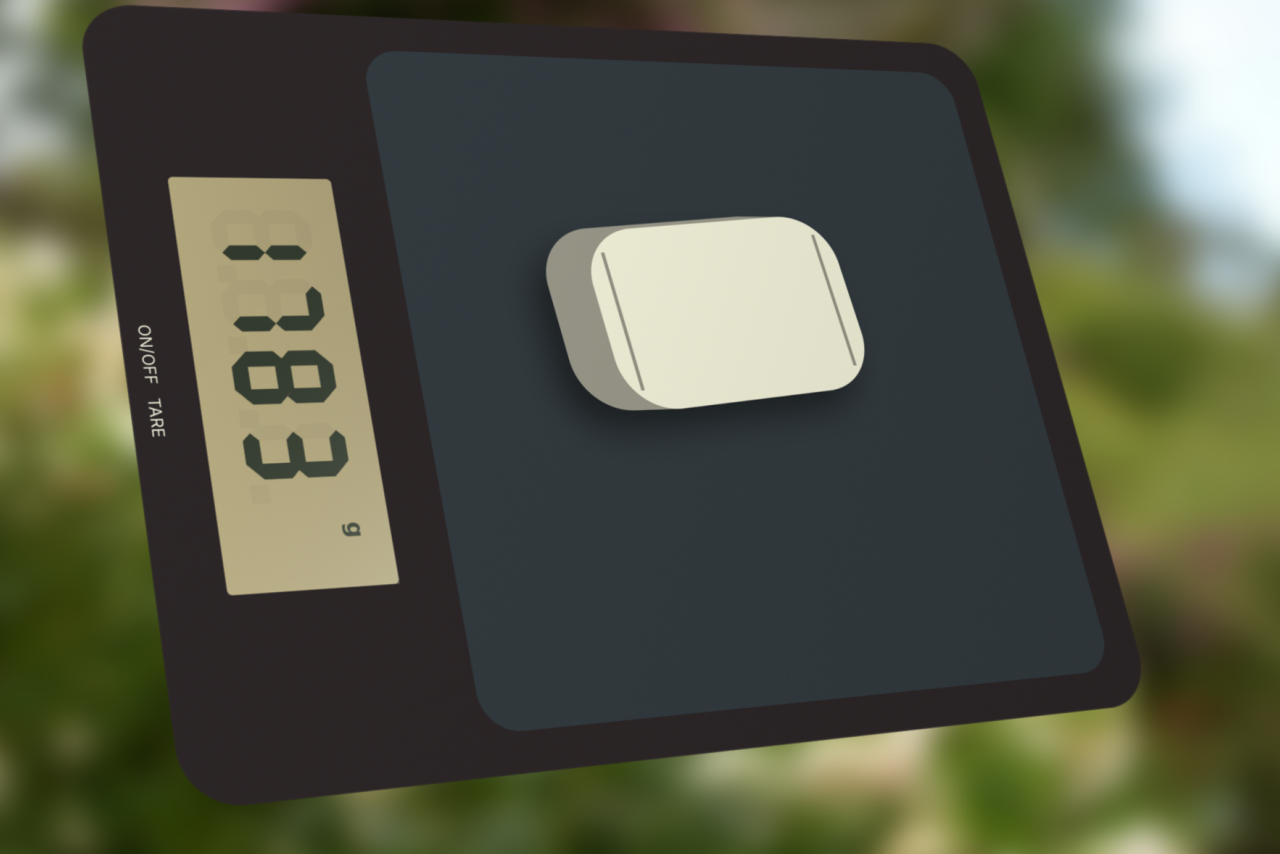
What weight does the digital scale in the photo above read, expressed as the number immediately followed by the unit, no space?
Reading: 1783g
